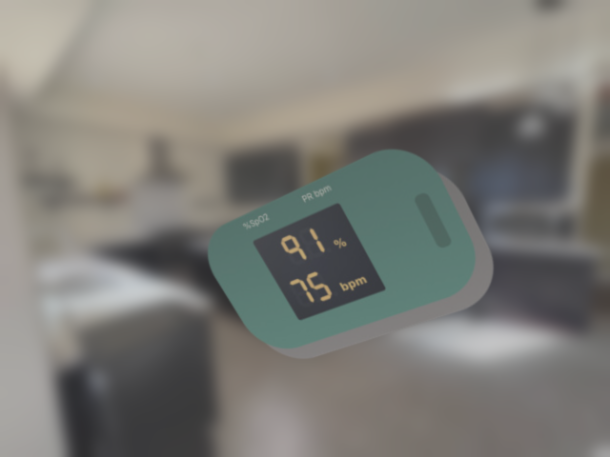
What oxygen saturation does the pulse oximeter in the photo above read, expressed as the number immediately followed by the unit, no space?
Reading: 91%
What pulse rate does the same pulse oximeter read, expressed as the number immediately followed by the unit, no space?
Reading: 75bpm
